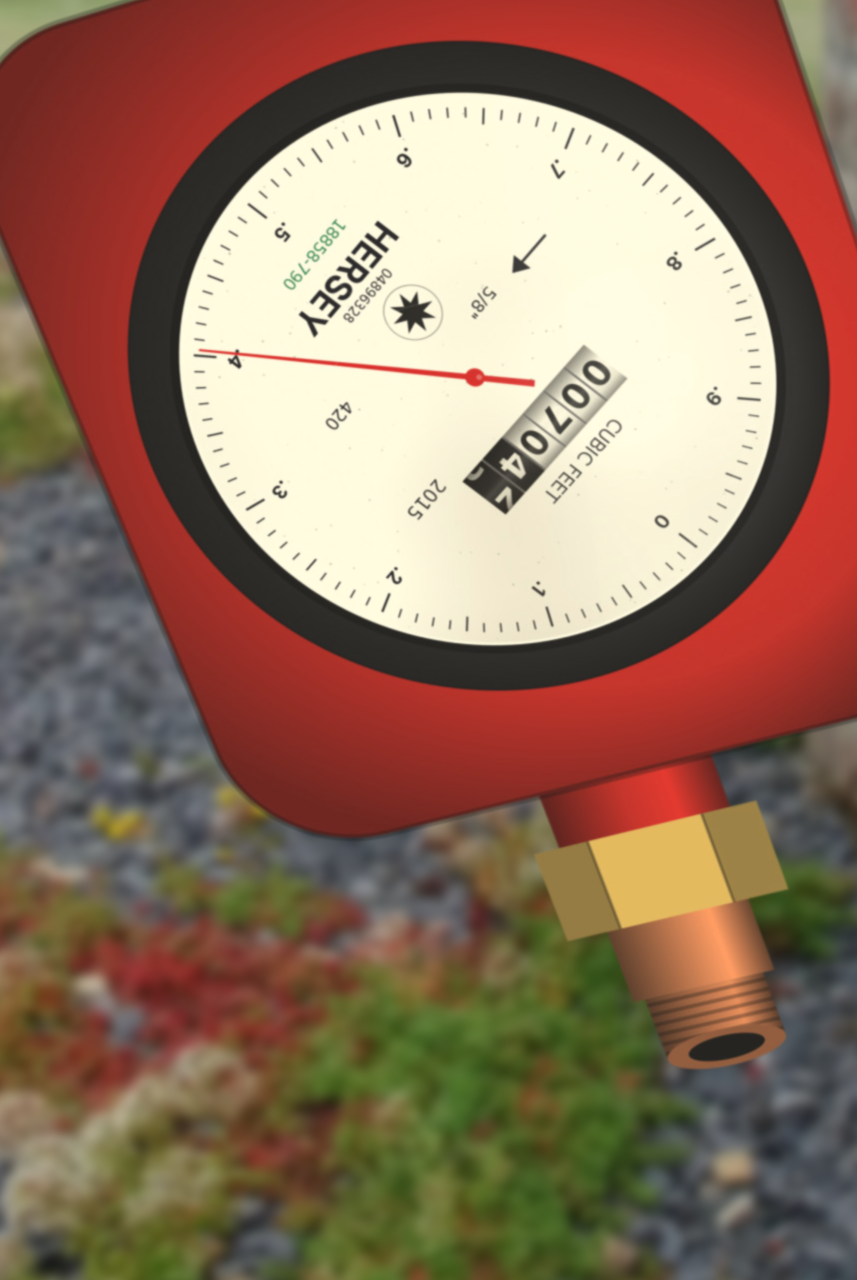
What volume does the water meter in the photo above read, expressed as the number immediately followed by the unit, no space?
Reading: 7042.40ft³
